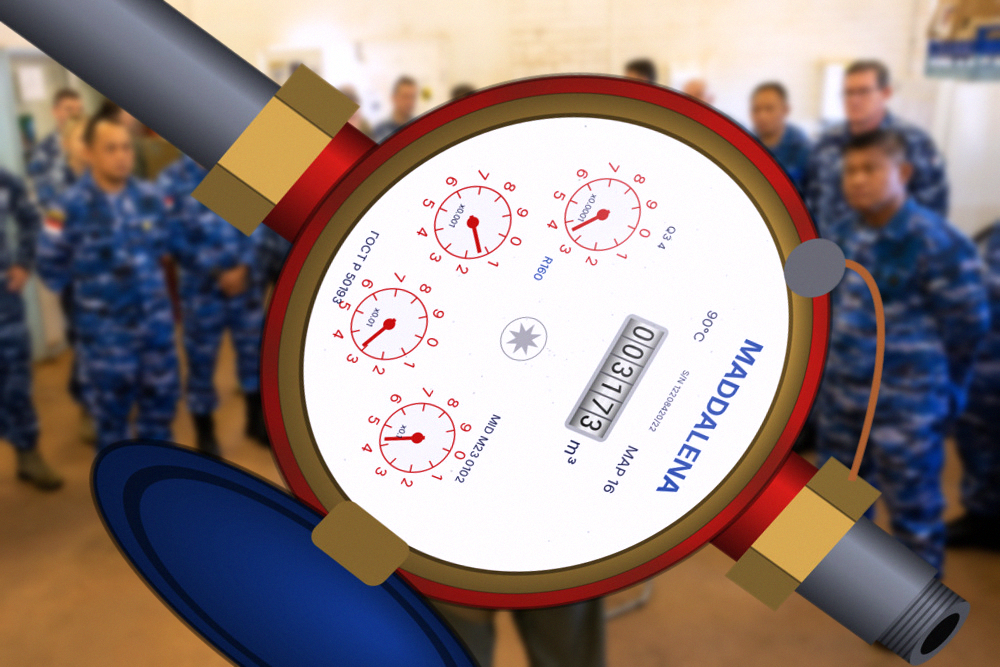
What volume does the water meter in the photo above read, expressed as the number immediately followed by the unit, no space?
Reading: 3173.4313m³
